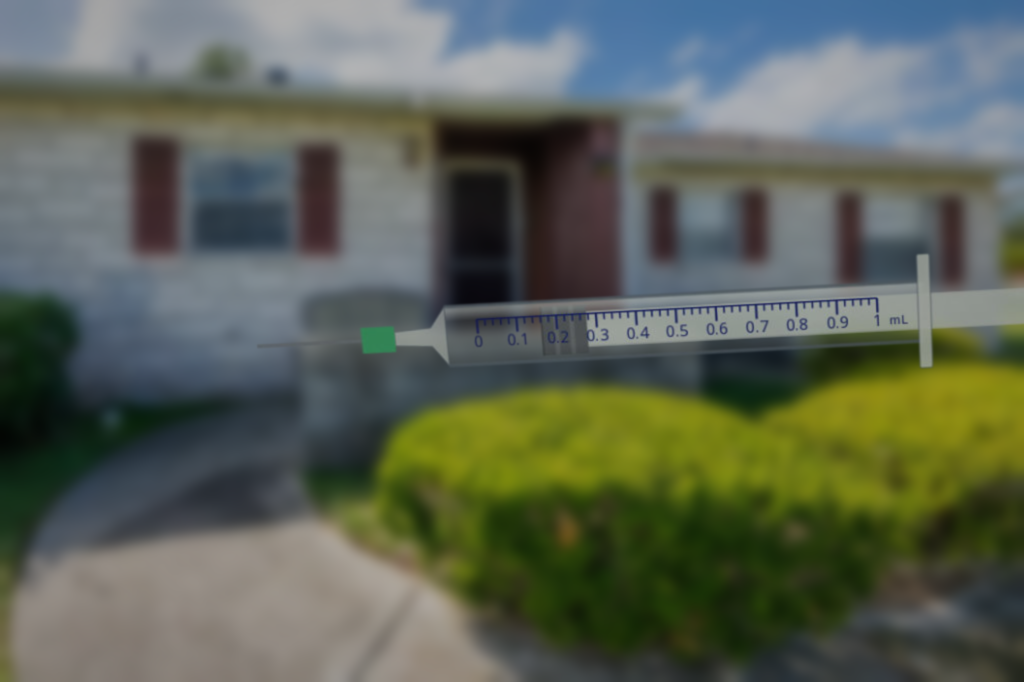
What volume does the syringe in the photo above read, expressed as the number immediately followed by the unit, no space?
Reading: 0.16mL
